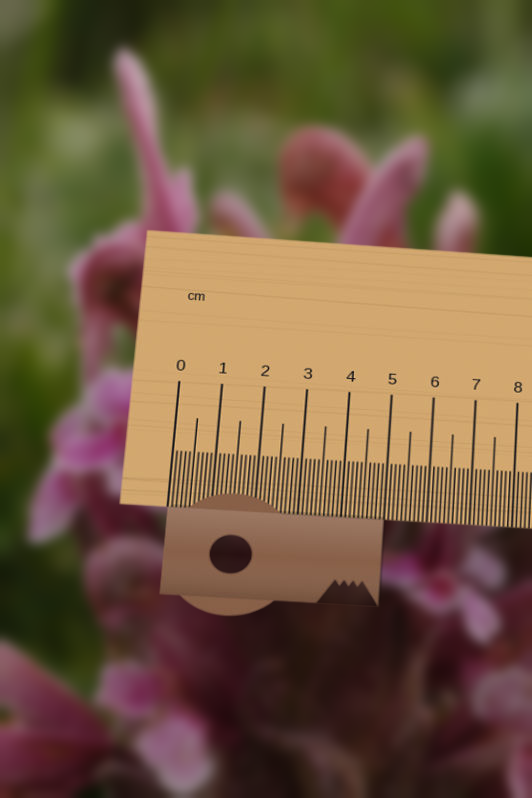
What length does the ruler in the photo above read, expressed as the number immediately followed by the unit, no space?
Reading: 5cm
